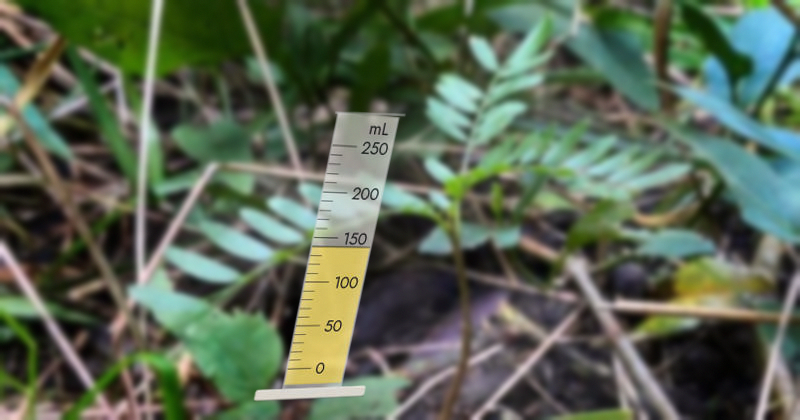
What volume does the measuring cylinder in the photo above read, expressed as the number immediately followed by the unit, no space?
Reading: 140mL
